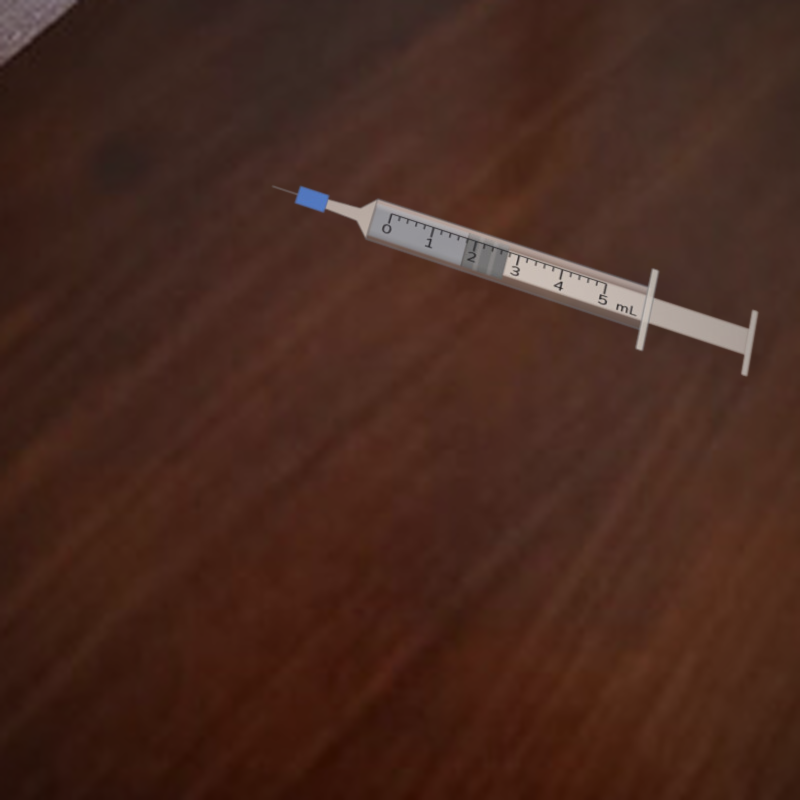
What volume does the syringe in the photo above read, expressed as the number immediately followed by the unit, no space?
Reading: 1.8mL
